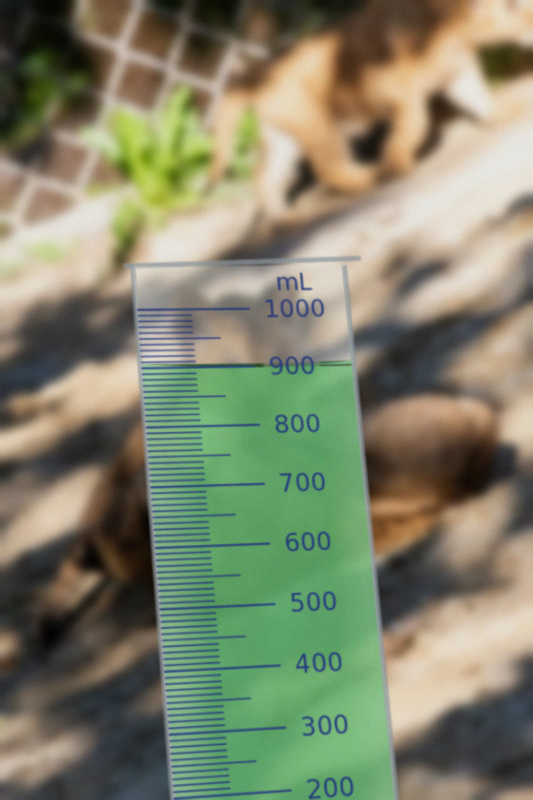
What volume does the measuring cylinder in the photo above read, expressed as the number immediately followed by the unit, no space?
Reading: 900mL
